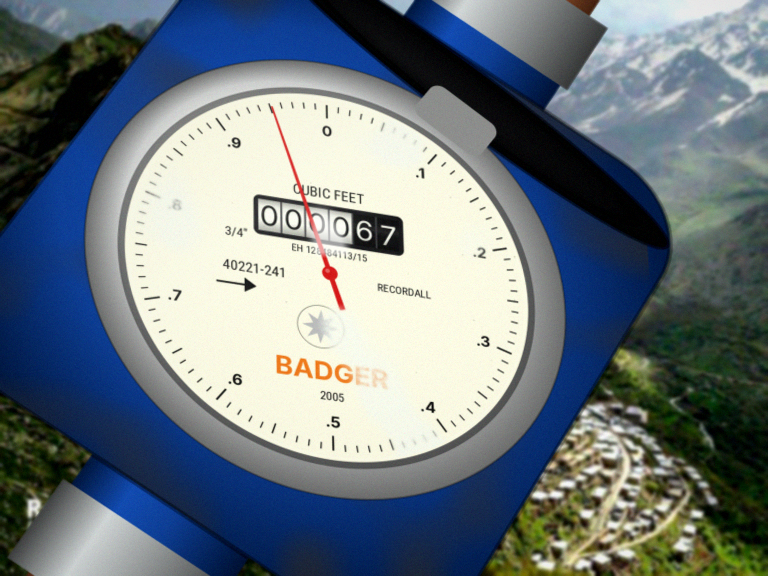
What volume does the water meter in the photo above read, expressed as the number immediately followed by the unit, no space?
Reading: 66.95ft³
